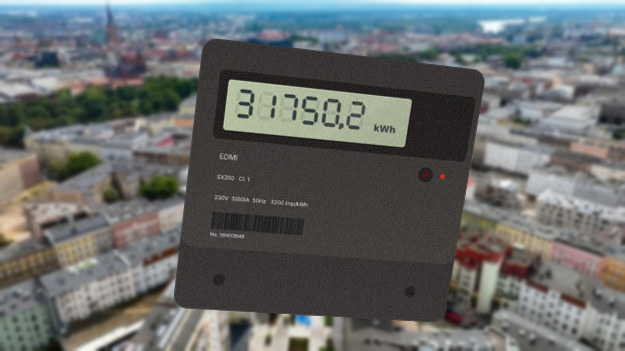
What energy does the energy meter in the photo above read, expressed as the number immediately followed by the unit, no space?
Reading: 31750.2kWh
